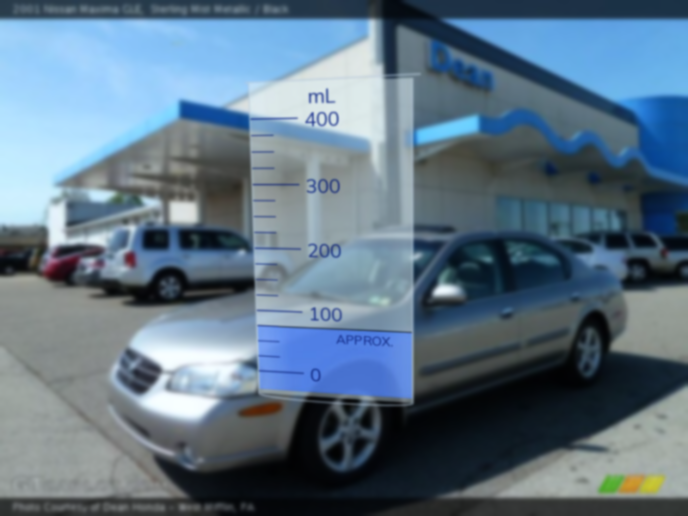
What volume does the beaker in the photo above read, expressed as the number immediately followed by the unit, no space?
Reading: 75mL
